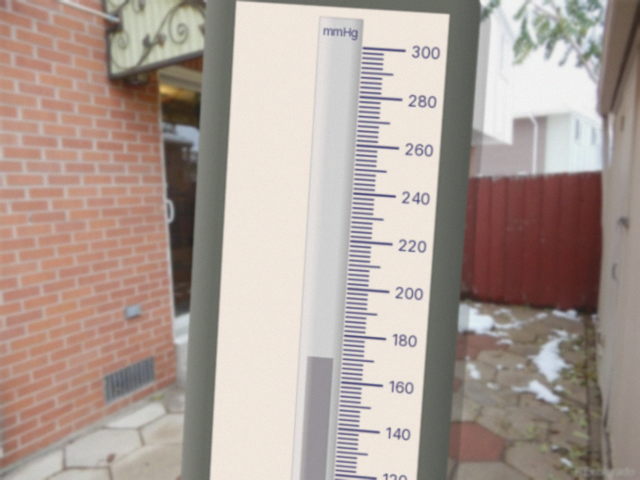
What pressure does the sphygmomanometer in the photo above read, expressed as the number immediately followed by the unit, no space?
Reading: 170mmHg
